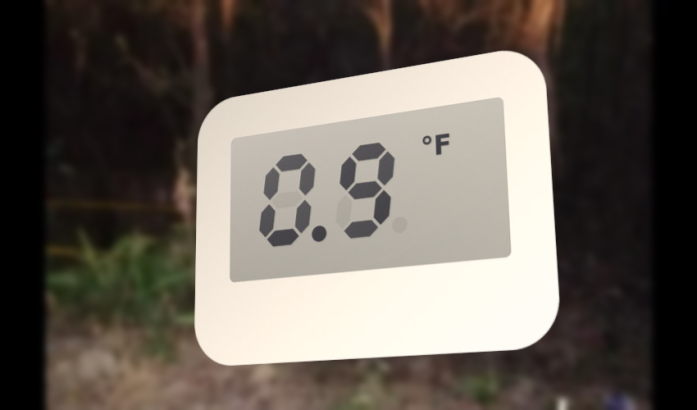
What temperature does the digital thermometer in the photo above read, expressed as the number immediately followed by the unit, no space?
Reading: 0.9°F
